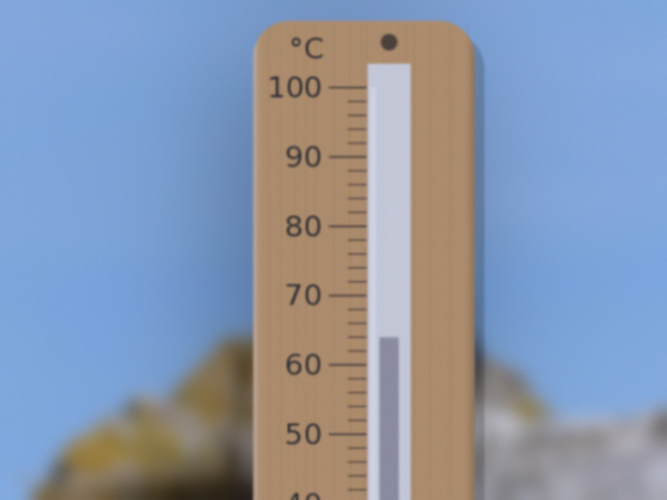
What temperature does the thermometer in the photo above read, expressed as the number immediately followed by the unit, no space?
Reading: 64°C
